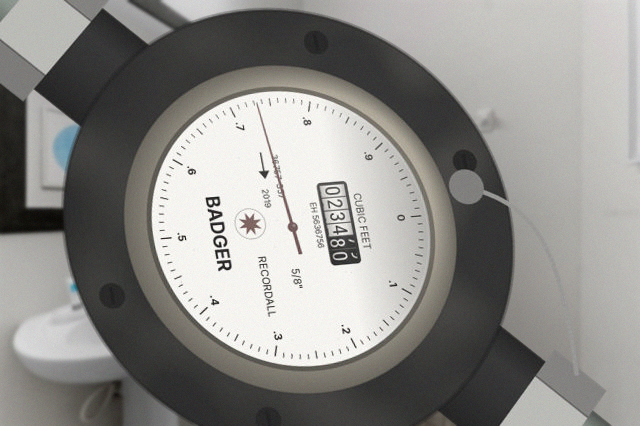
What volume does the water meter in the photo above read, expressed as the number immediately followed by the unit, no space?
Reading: 23479.73ft³
